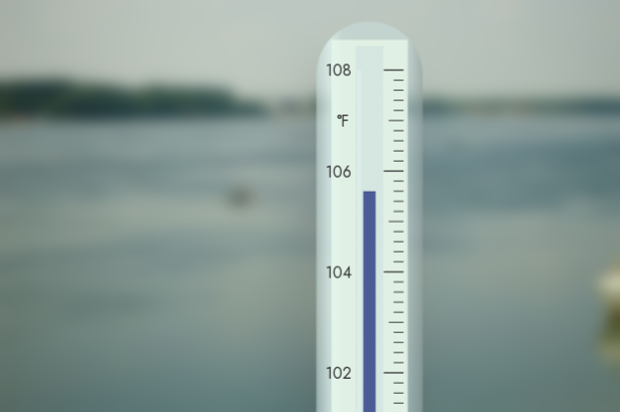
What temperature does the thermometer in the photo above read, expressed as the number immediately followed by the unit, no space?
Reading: 105.6°F
